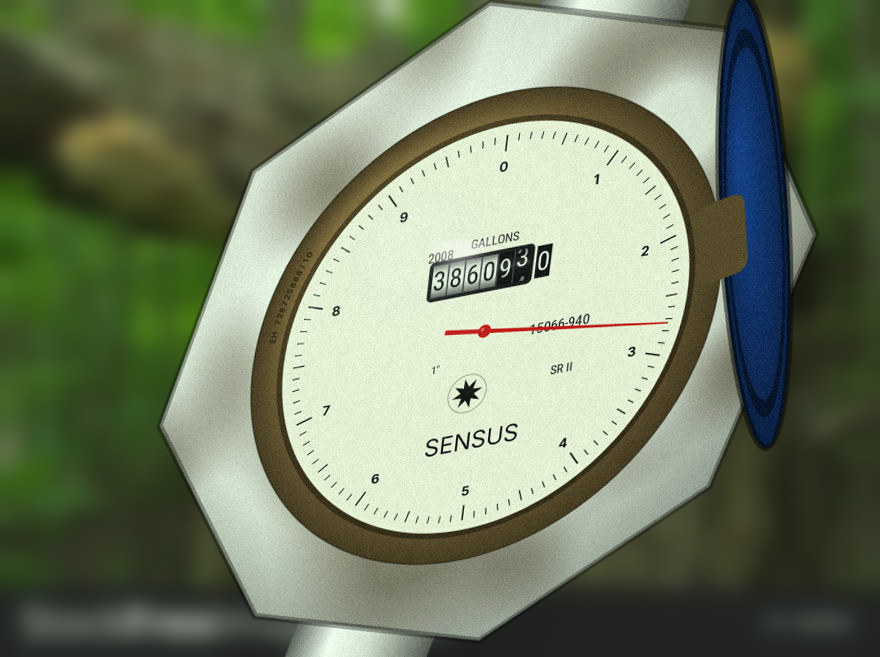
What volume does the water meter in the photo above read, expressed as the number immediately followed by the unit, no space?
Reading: 3860932.7gal
